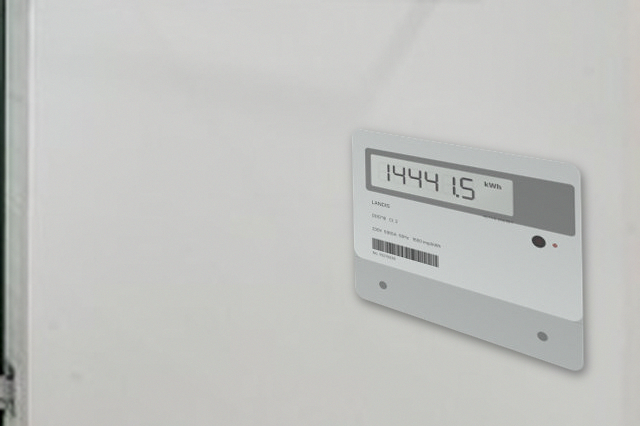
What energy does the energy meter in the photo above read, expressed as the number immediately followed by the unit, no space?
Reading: 14441.5kWh
